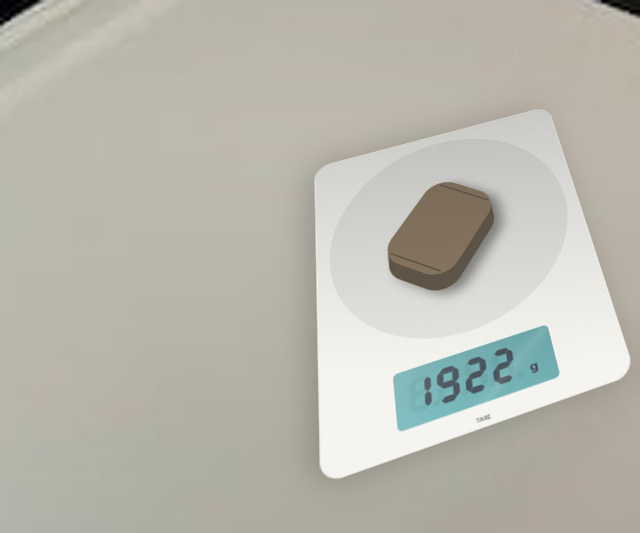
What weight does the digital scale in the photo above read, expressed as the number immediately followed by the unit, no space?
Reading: 1922g
